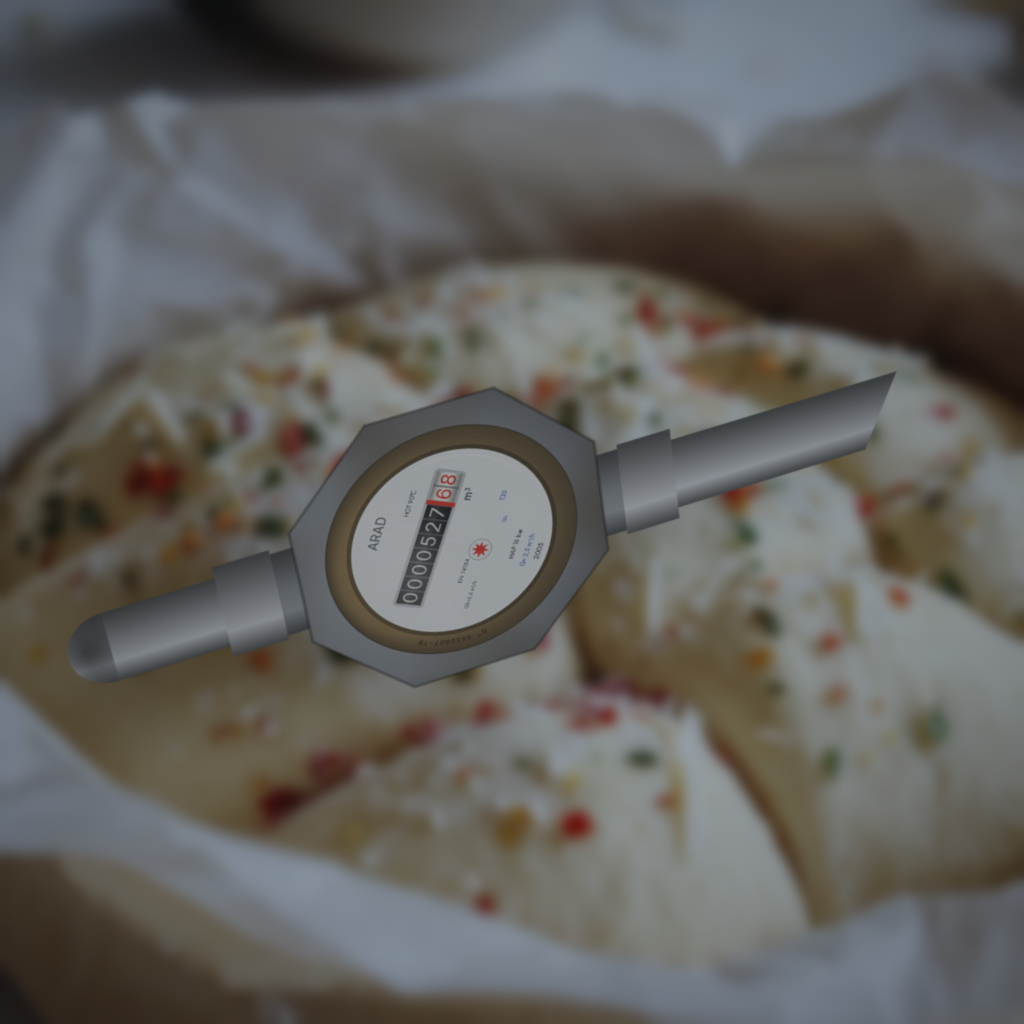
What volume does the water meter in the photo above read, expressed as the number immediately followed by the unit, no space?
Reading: 527.68m³
